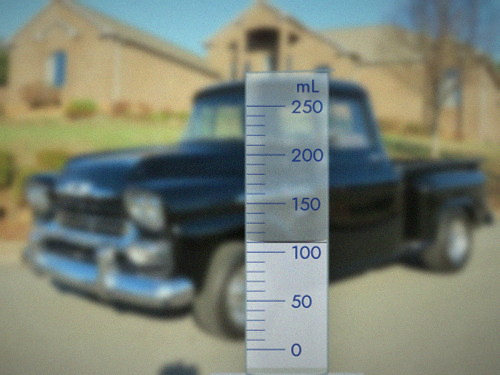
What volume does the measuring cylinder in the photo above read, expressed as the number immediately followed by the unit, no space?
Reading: 110mL
